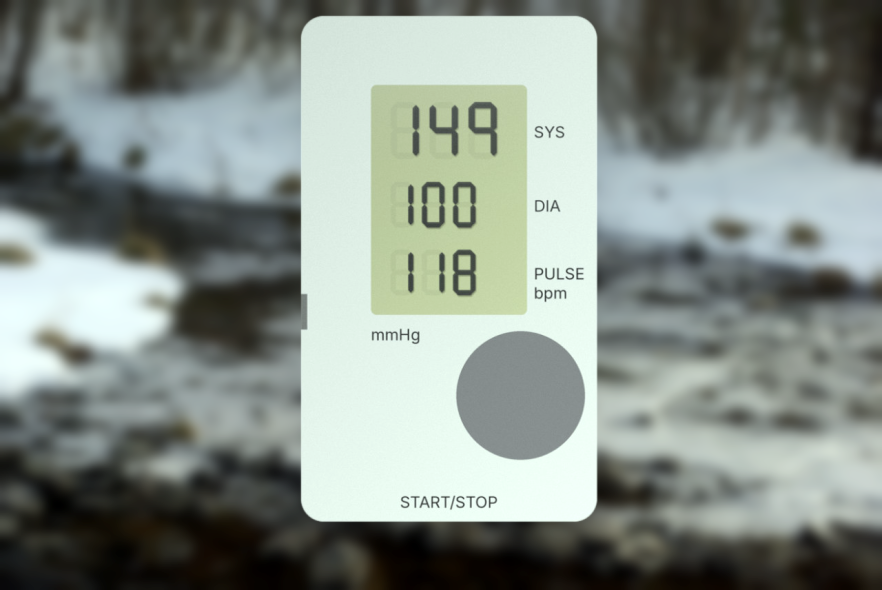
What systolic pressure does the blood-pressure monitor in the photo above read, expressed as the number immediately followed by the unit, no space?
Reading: 149mmHg
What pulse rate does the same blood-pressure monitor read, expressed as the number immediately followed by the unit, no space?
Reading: 118bpm
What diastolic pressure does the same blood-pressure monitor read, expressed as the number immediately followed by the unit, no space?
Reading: 100mmHg
